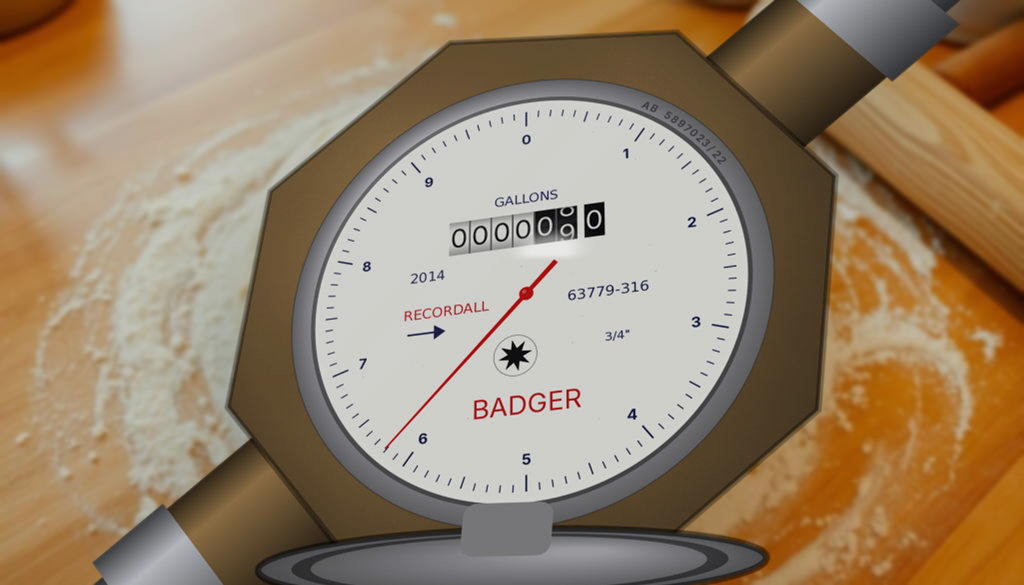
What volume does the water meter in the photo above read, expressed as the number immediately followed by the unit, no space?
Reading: 86.2gal
